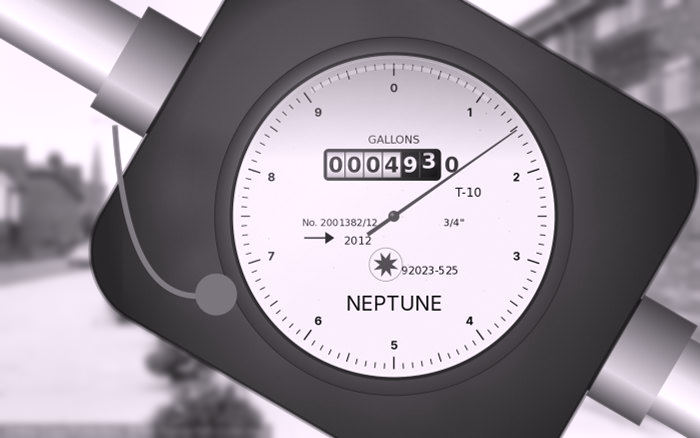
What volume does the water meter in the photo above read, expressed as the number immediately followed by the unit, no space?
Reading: 4931.5gal
